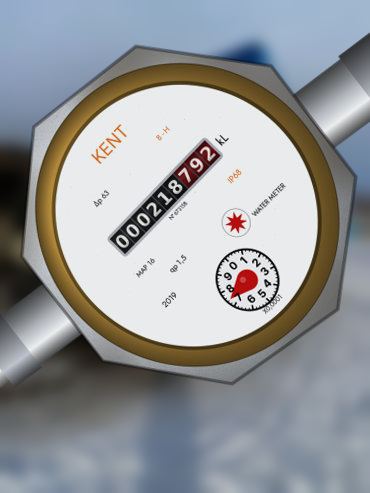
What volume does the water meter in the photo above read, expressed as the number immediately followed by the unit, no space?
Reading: 218.7927kL
